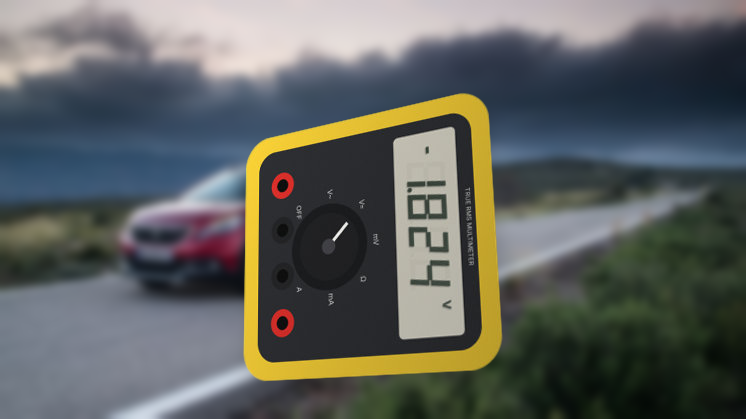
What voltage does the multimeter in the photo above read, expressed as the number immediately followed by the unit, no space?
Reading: -1.824V
